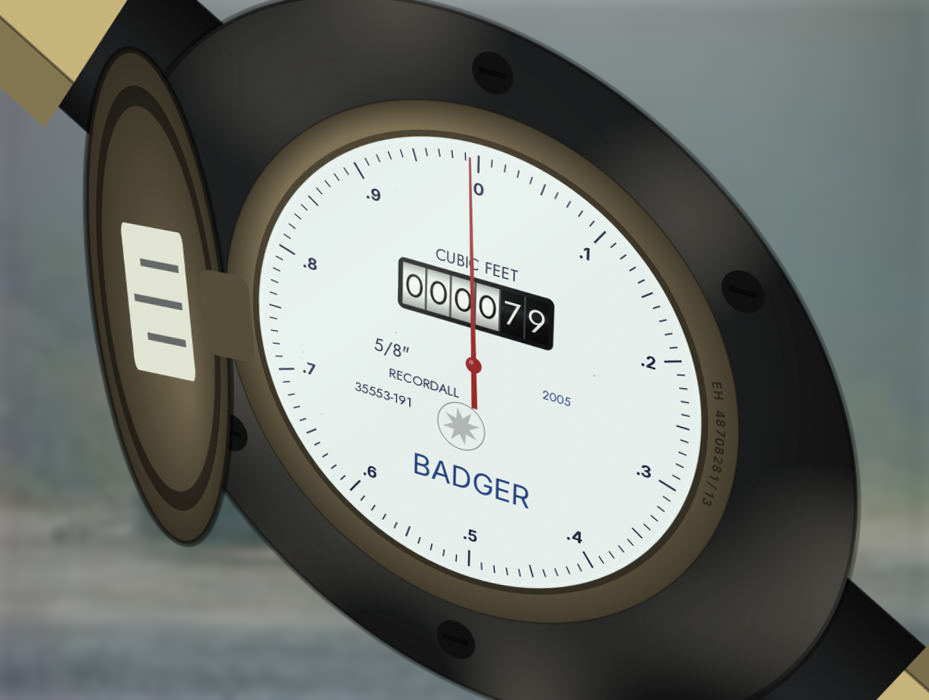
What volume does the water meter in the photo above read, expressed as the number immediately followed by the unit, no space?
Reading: 78.99ft³
